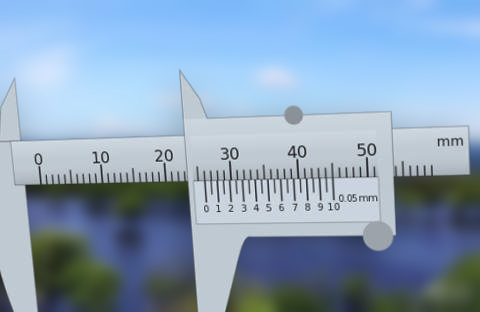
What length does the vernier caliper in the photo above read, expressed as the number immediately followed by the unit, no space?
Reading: 26.0mm
